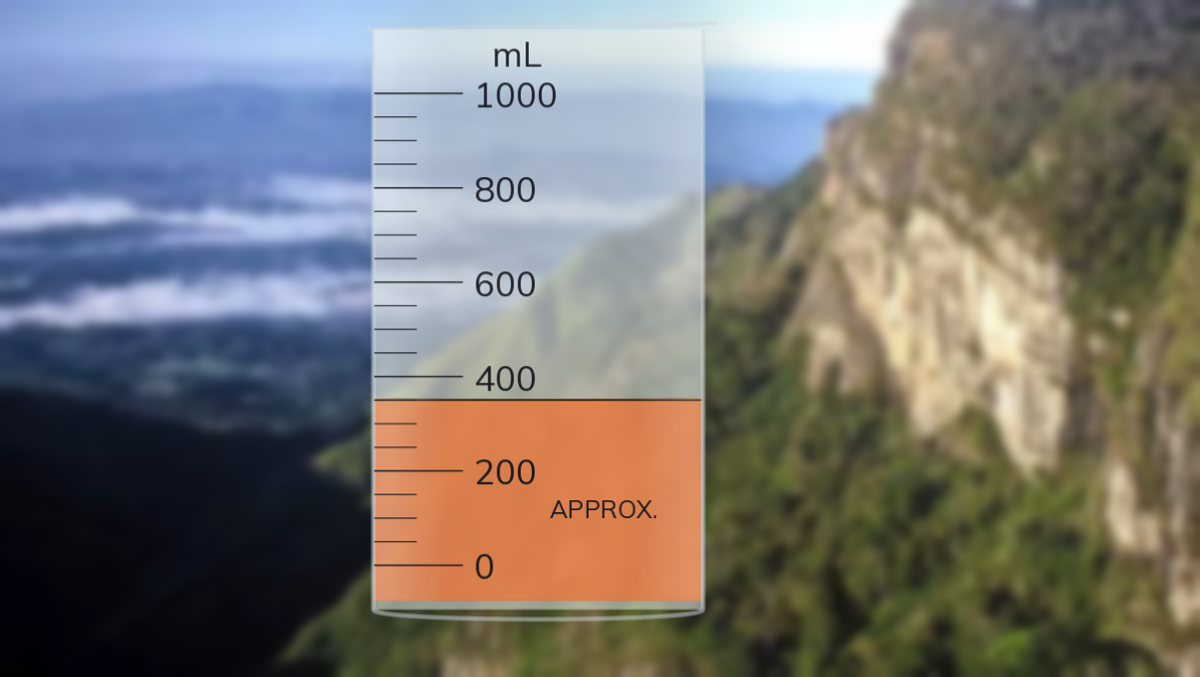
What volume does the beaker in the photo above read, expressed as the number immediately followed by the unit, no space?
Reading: 350mL
